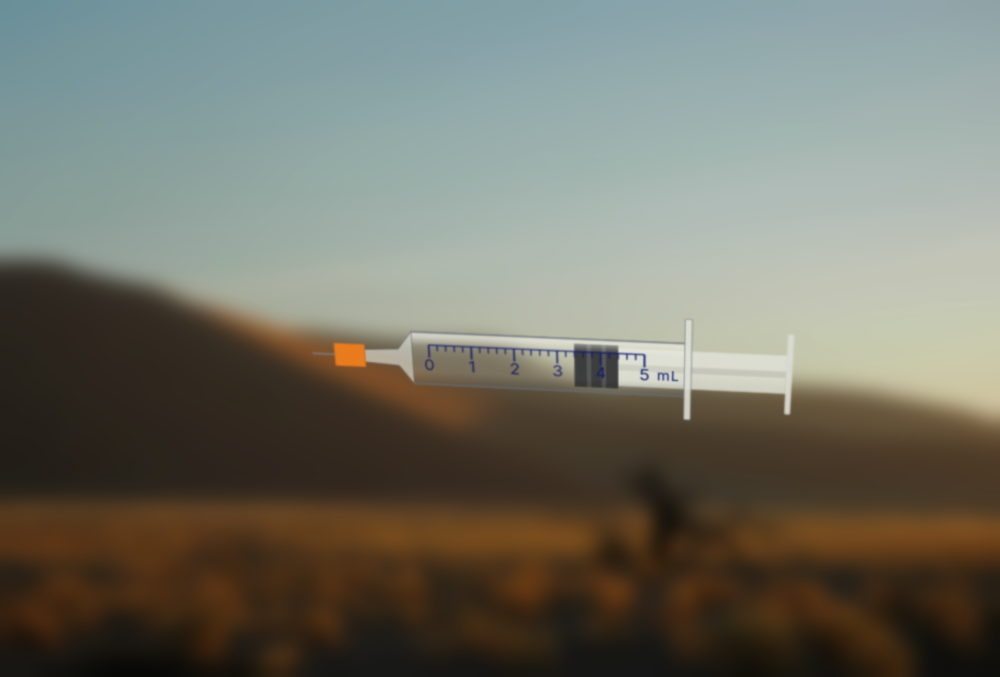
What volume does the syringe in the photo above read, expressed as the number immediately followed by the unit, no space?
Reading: 3.4mL
